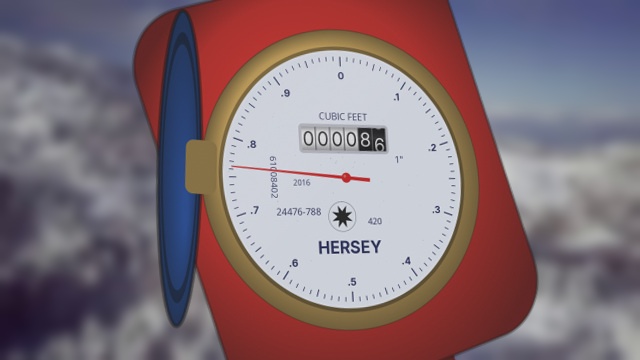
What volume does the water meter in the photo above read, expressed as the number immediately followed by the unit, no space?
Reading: 85.76ft³
